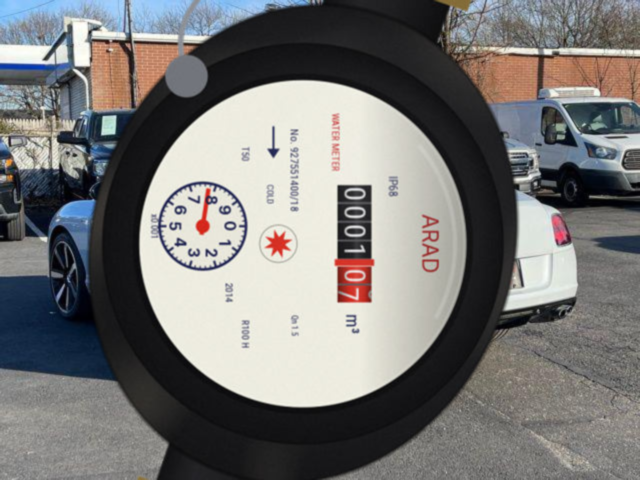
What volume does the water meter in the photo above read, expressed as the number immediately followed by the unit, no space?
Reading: 1.067m³
